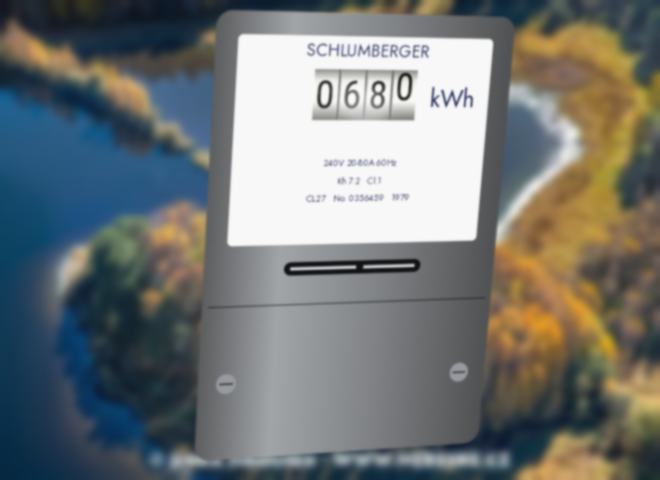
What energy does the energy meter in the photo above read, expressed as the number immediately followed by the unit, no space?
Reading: 680kWh
